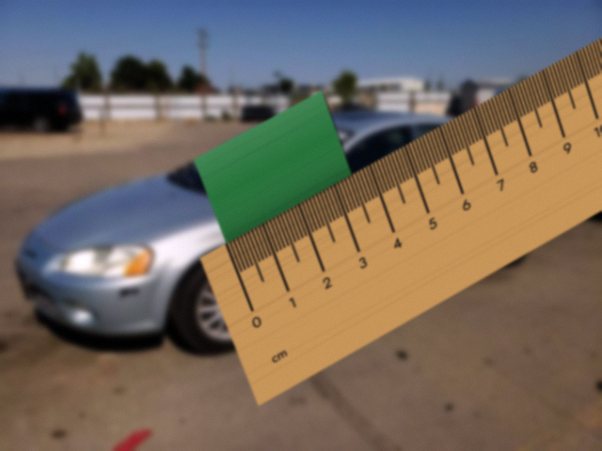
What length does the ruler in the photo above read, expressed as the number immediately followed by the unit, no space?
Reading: 3.5cm
